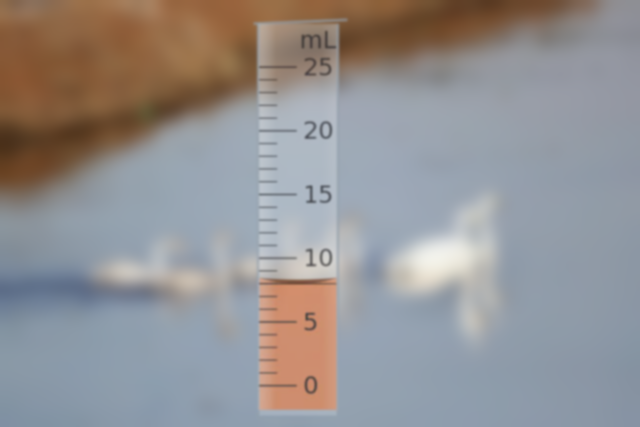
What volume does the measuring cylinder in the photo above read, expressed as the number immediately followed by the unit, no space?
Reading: 8mL
